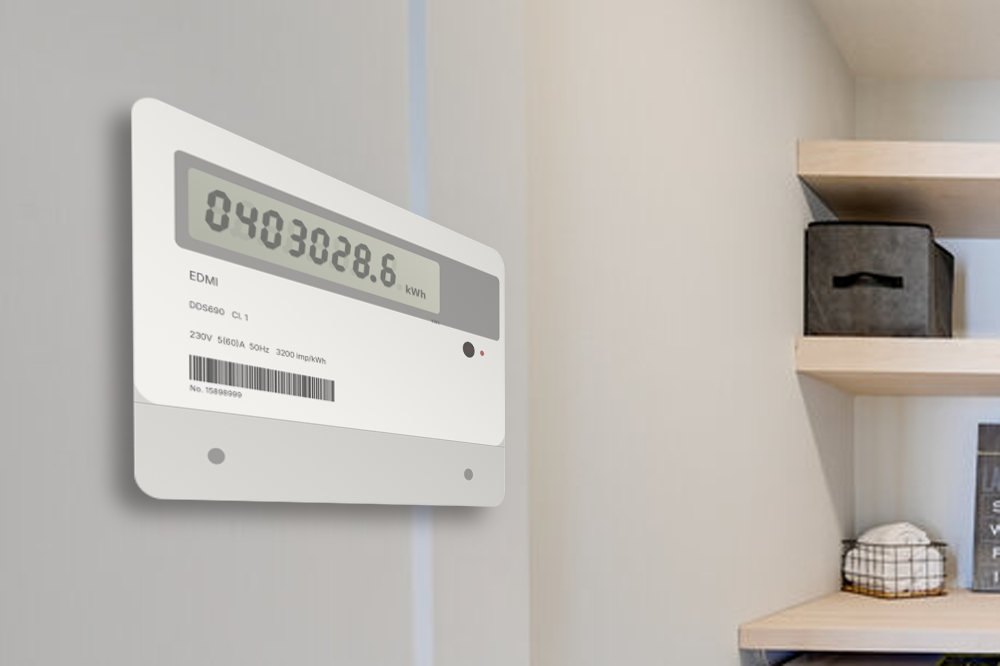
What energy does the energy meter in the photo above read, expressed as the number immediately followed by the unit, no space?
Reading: 403028.6kWh
